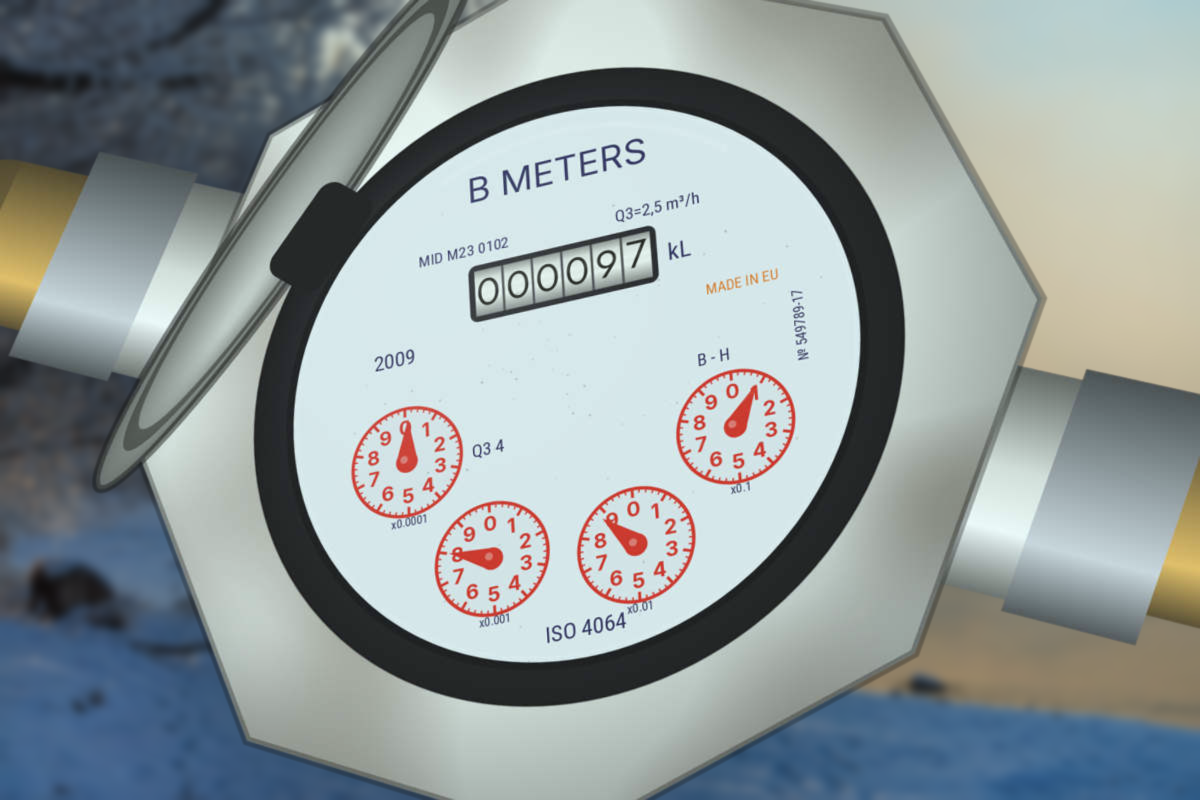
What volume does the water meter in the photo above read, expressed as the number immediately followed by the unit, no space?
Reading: 97.0880kL
